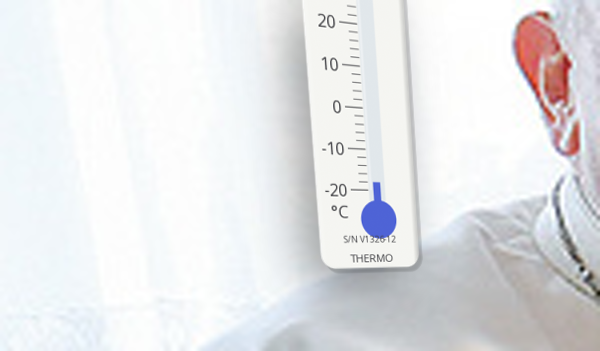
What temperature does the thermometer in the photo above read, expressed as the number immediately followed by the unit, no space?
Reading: -18°C
